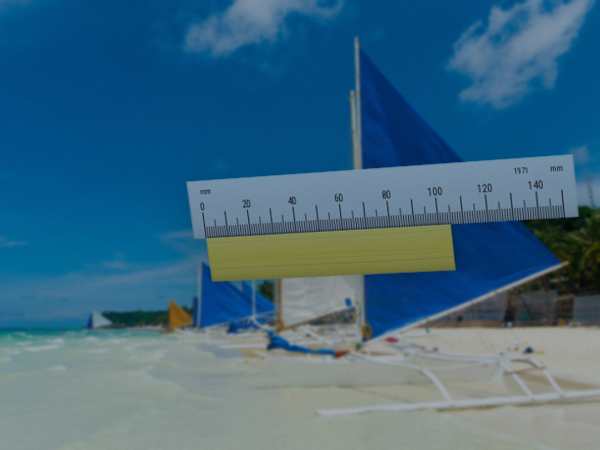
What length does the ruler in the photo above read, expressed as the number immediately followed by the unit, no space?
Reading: 105mm
